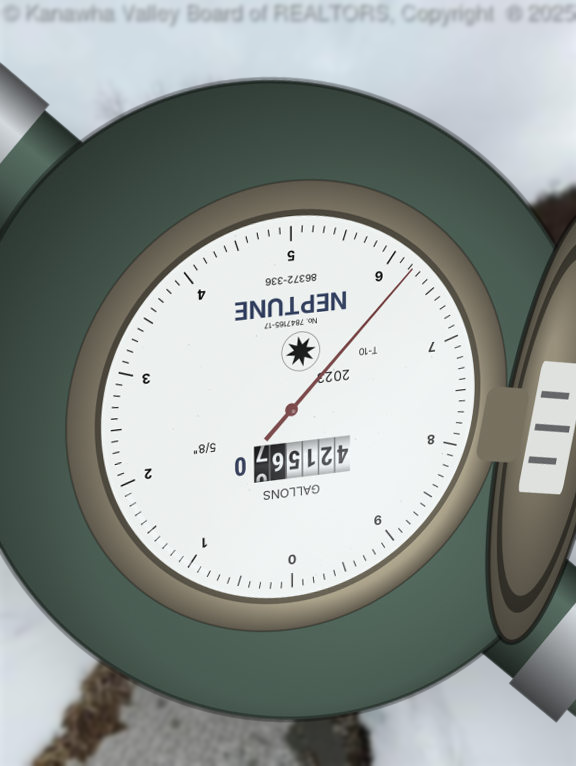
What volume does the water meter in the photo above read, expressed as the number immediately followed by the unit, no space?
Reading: 4215666.2gal
